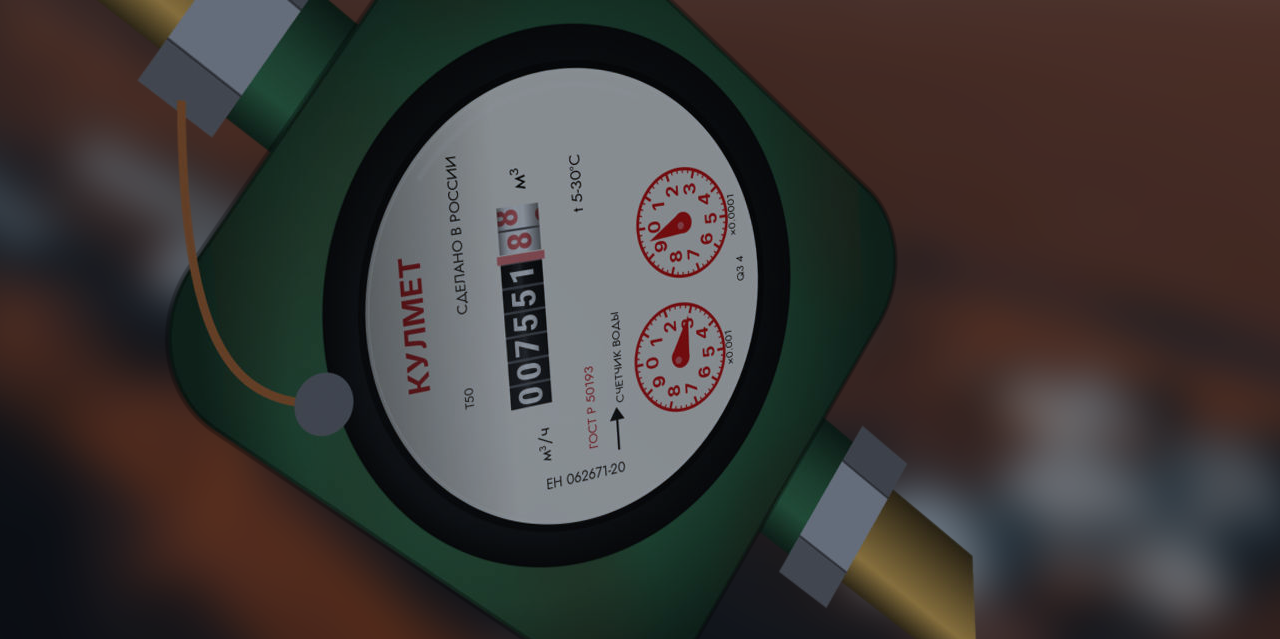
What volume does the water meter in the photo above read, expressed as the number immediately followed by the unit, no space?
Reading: 7551.8829m³
